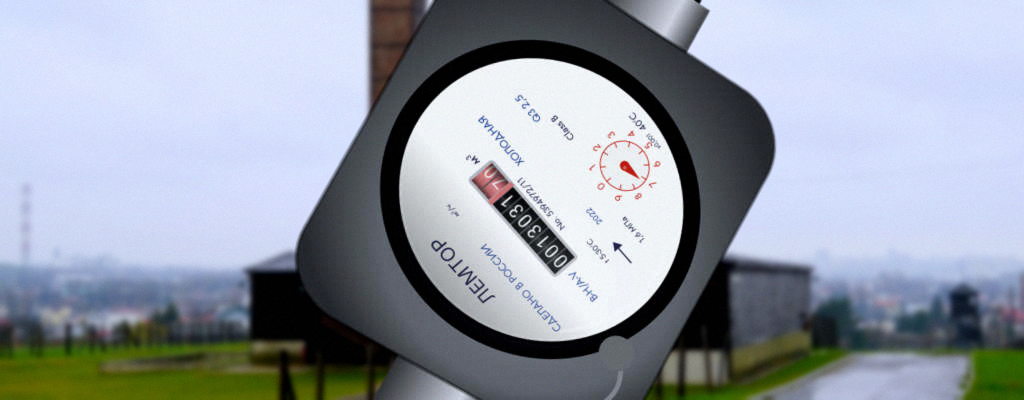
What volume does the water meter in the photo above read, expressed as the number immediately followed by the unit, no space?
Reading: 13031.697m³
